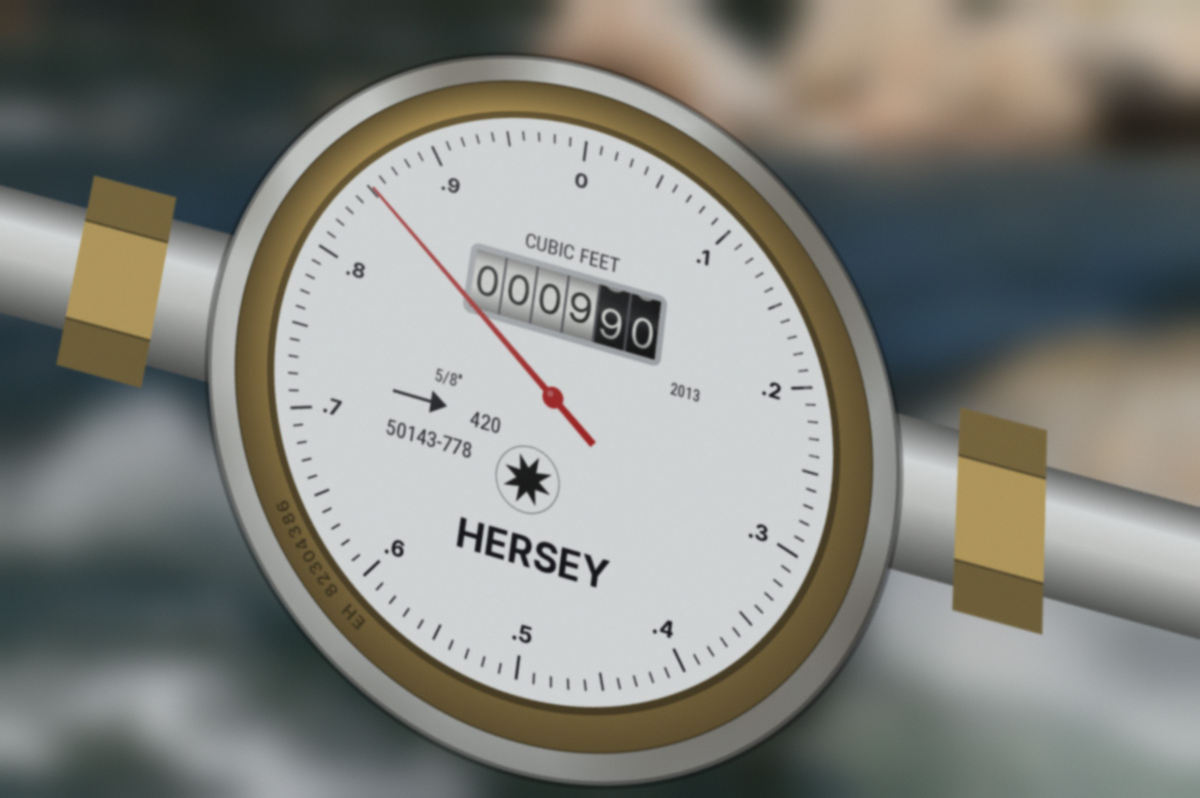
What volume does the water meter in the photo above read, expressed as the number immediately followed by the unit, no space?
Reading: 989.85ft³
